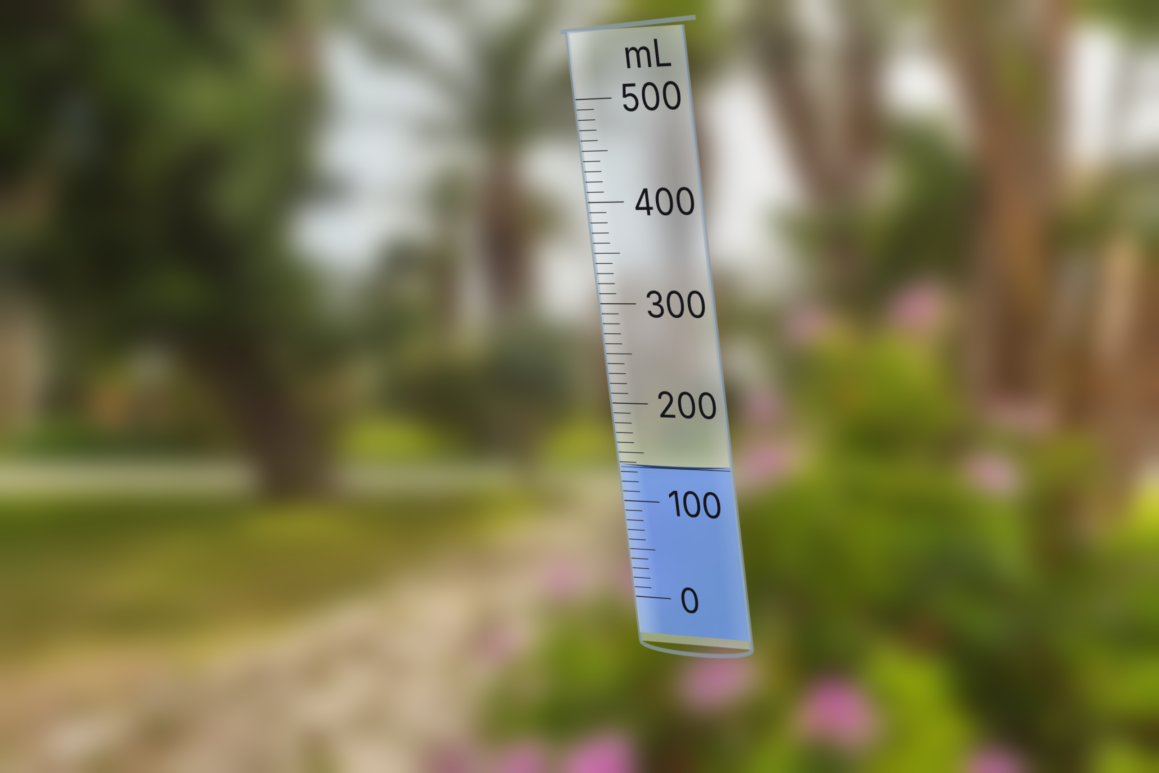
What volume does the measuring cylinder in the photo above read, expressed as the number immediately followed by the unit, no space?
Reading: 135mL
